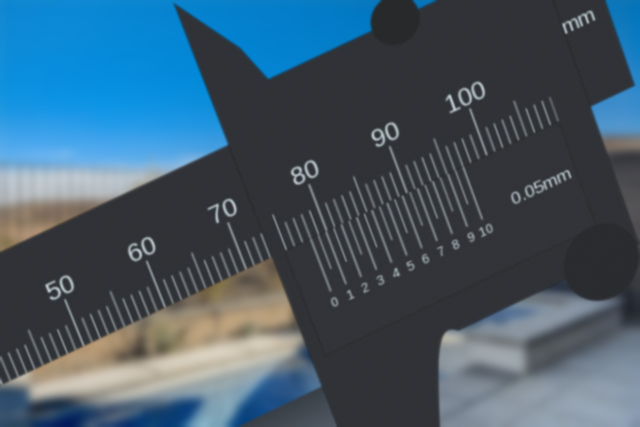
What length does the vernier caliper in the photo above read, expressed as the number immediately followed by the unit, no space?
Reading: 78.0mm
